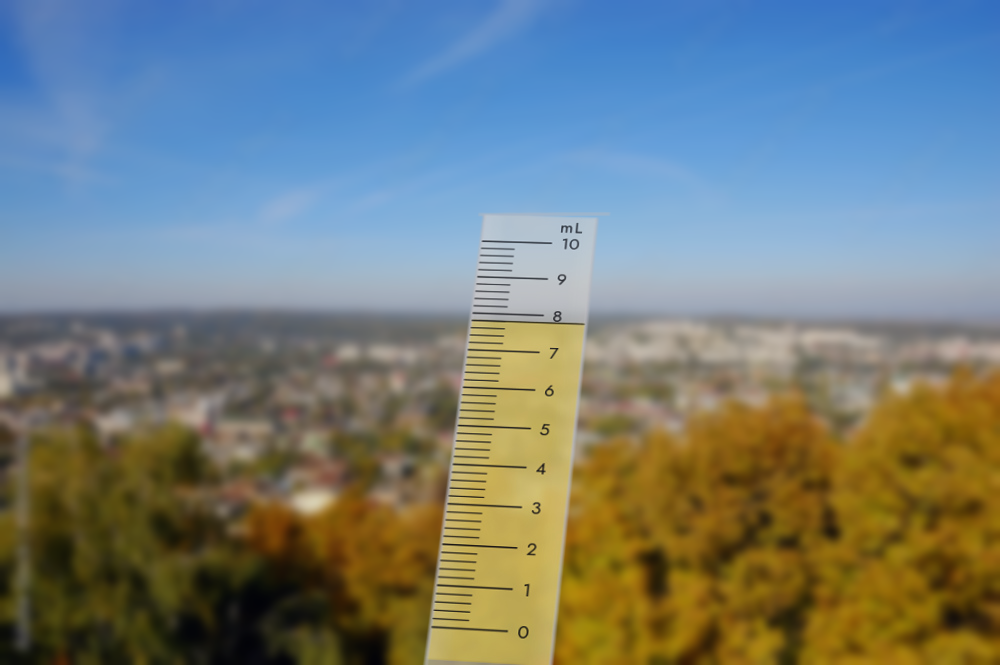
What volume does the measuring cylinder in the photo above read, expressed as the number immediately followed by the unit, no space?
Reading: 7.8mL
